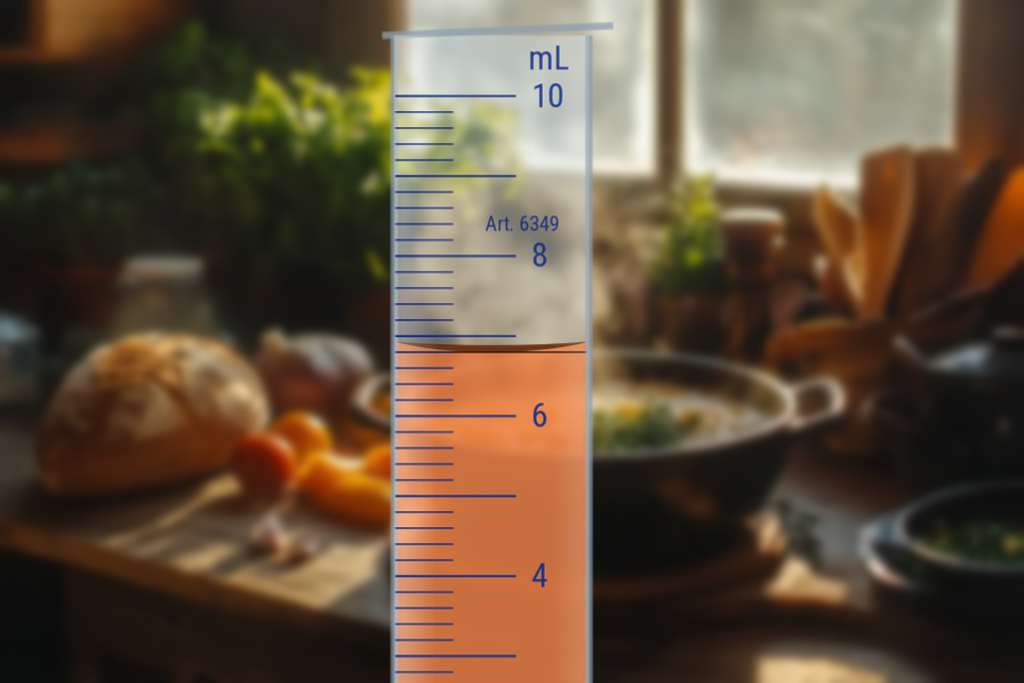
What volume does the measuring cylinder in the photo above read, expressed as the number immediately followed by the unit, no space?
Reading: 6.8mL
